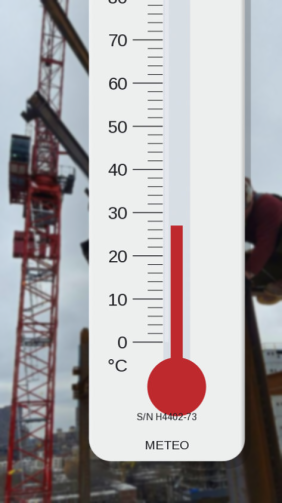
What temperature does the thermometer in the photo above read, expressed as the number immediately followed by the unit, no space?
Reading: 27°C
